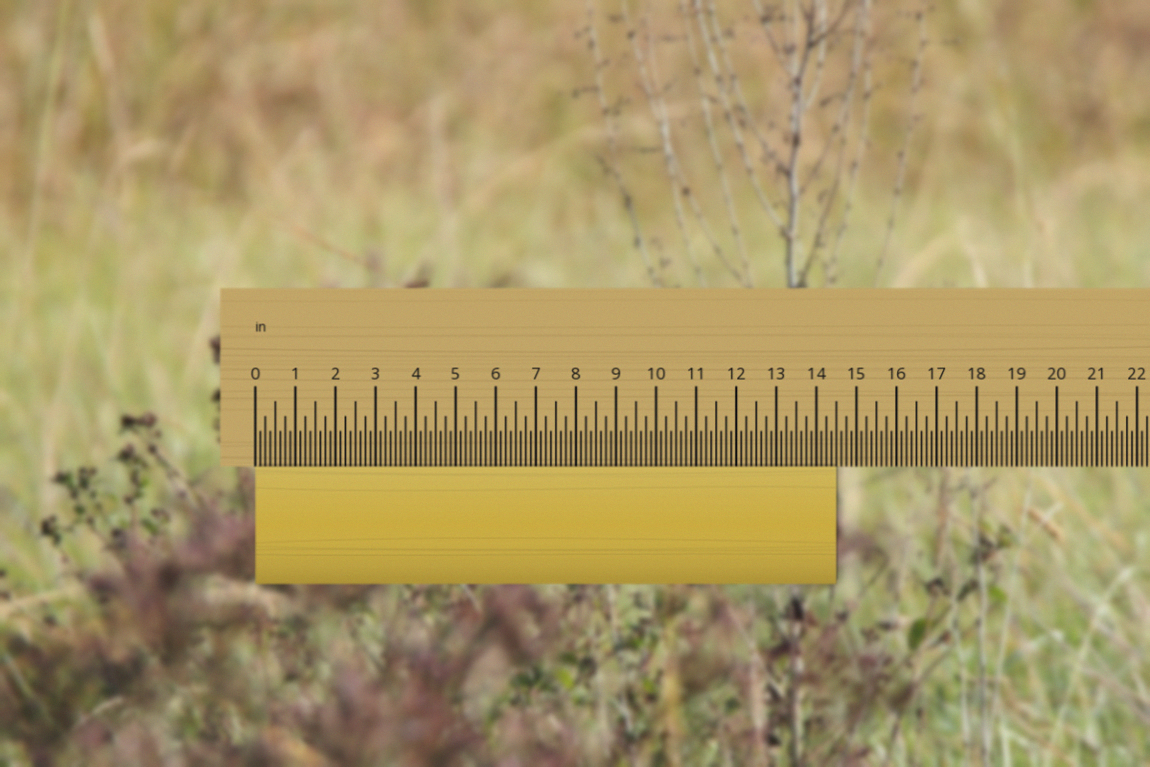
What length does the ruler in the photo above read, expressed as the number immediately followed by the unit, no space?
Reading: 14.5in
